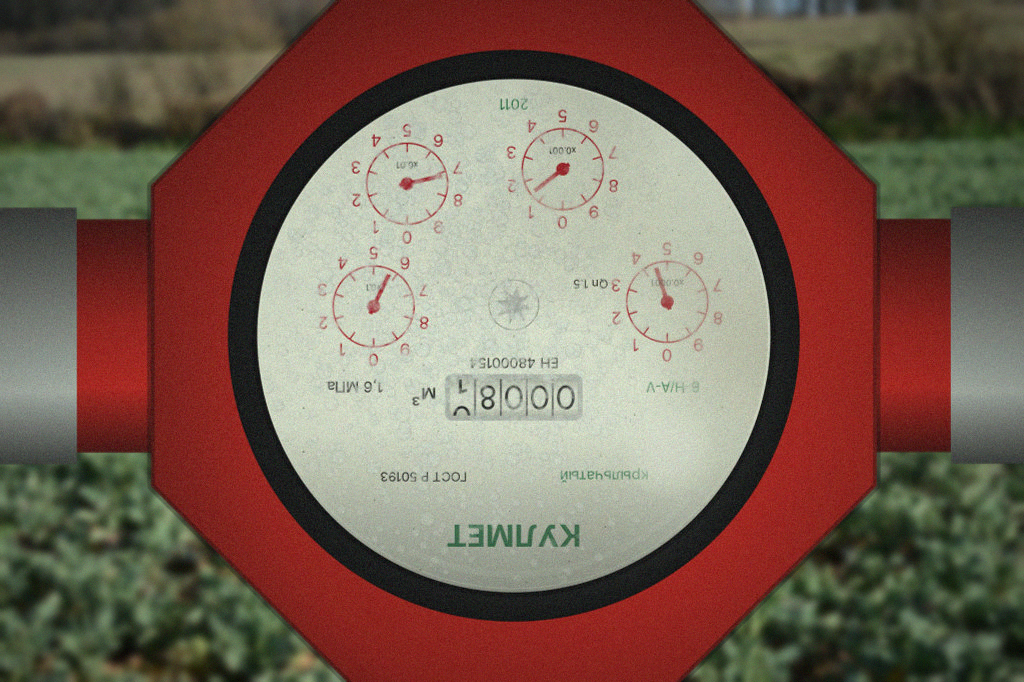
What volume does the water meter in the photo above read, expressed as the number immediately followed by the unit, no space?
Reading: 80.5714m³
